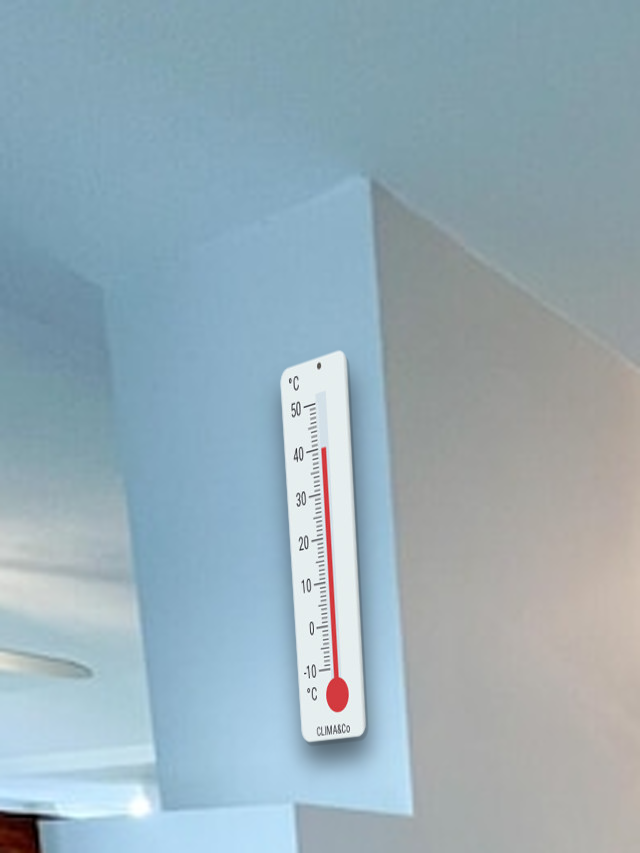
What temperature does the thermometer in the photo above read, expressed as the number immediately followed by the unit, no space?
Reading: 40°C
